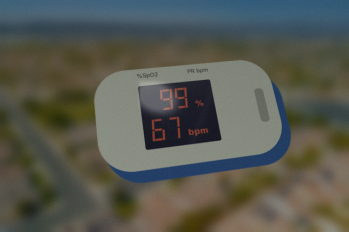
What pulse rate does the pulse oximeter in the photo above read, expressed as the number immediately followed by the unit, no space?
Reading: 67bpm
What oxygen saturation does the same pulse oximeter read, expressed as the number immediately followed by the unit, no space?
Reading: 99%
